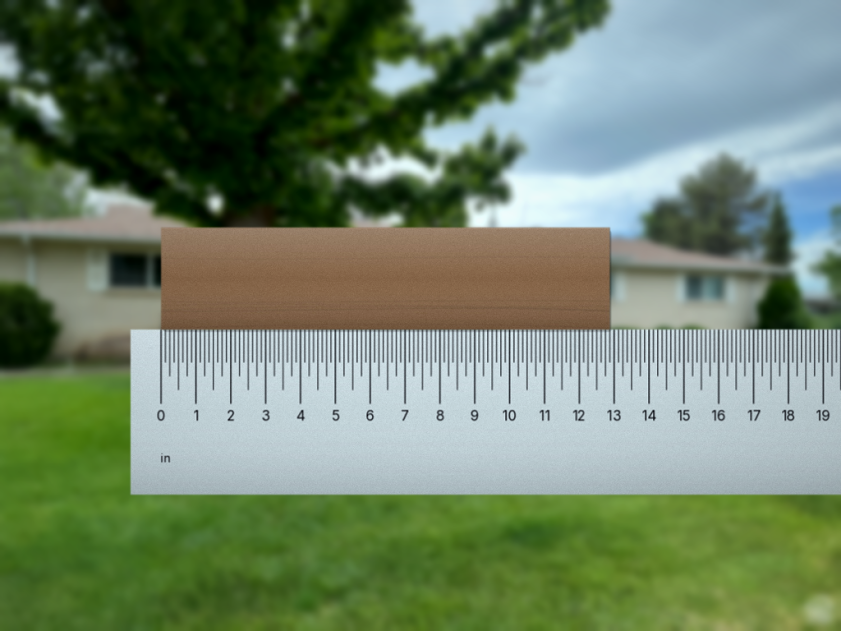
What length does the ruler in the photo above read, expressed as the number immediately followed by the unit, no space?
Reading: 12.875in
